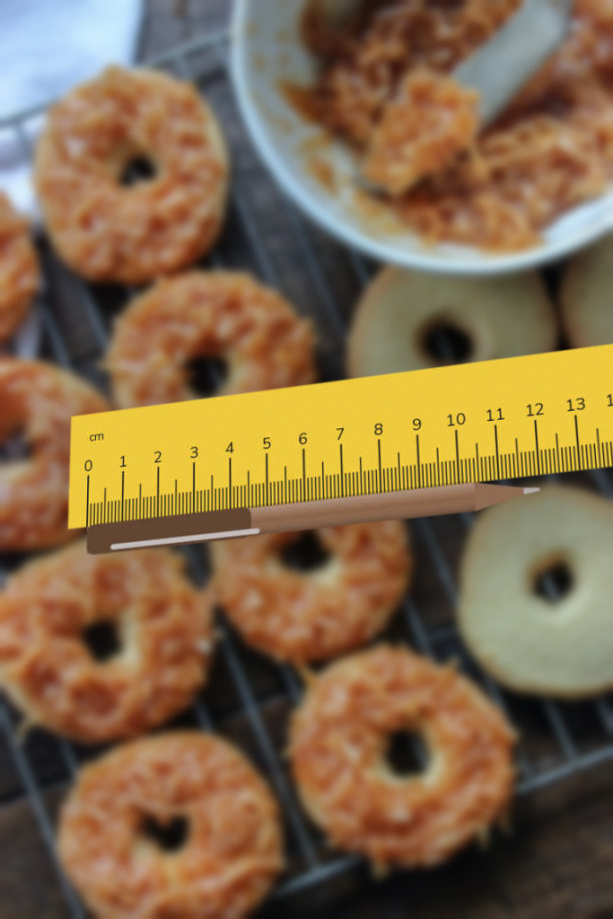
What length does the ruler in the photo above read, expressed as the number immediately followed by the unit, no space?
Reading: 12cm
